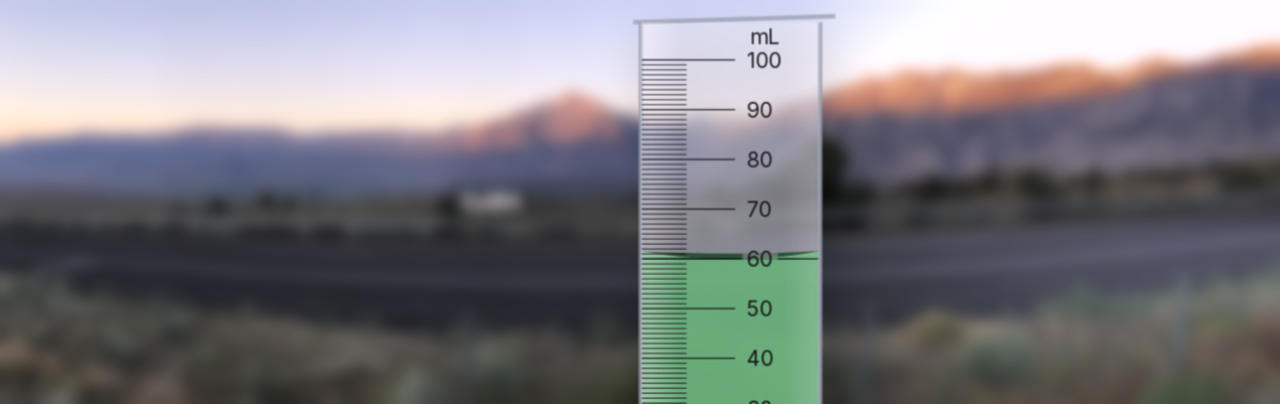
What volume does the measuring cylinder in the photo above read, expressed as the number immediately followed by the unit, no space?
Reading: 60mL
